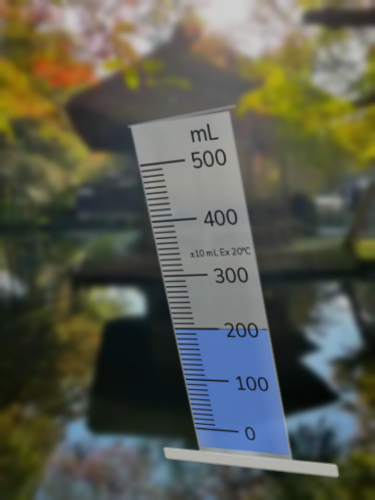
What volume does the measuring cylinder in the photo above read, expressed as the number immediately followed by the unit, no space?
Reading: 200mL
